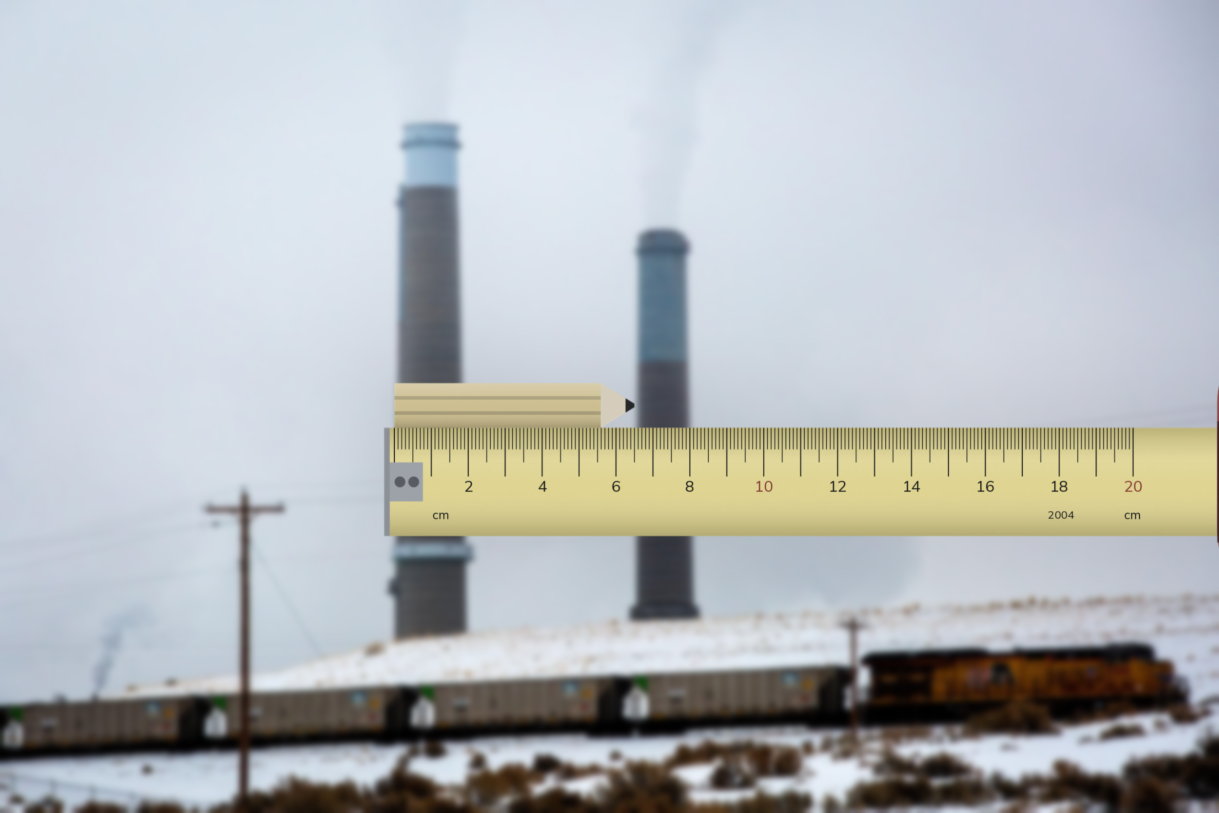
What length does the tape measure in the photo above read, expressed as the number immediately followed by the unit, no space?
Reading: 6.5cm
